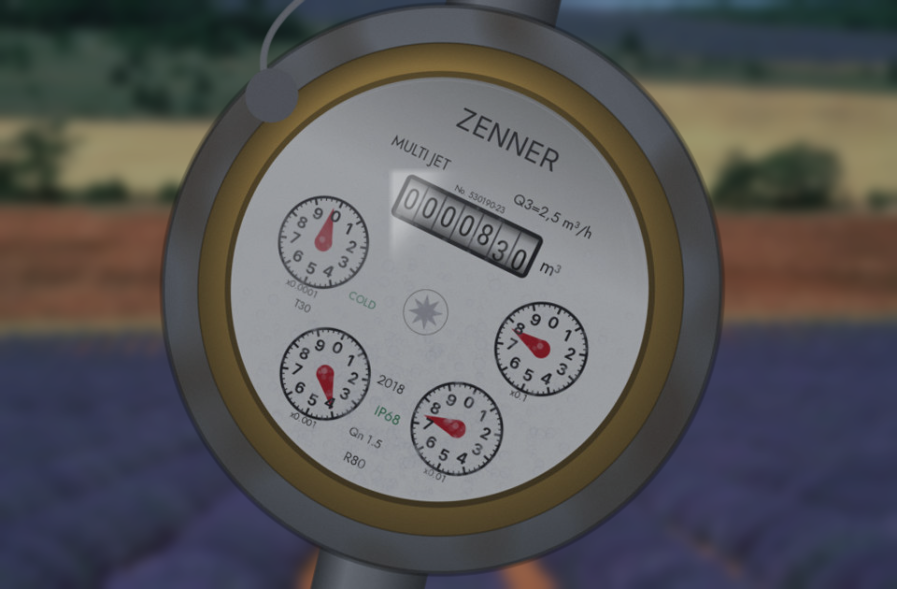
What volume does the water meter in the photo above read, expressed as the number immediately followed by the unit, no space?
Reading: 829.7739m³
